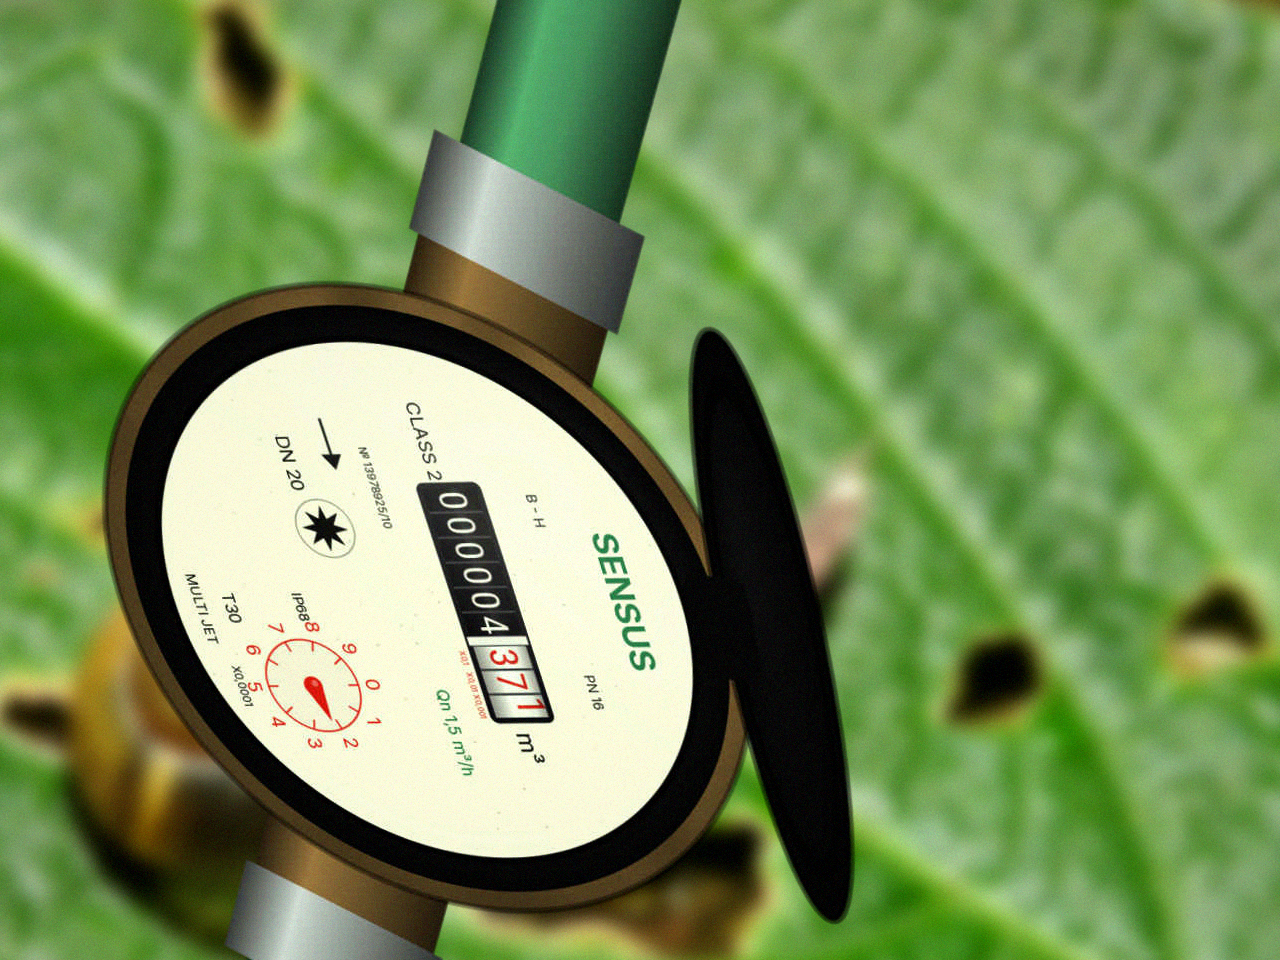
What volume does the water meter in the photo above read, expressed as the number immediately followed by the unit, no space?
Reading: 4.3712m³
